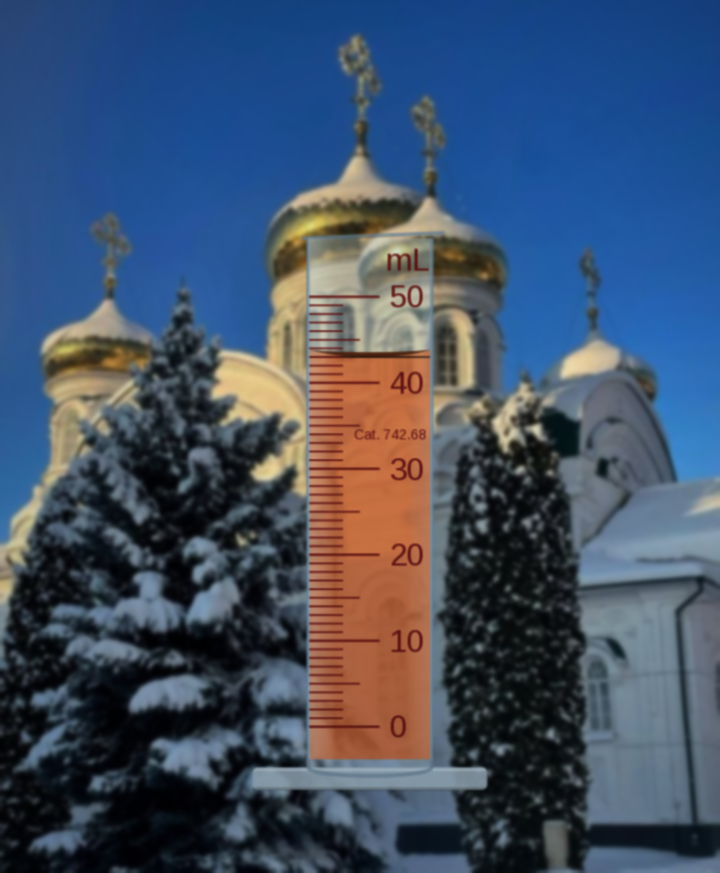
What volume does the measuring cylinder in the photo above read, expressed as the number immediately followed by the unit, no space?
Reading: 43mL
